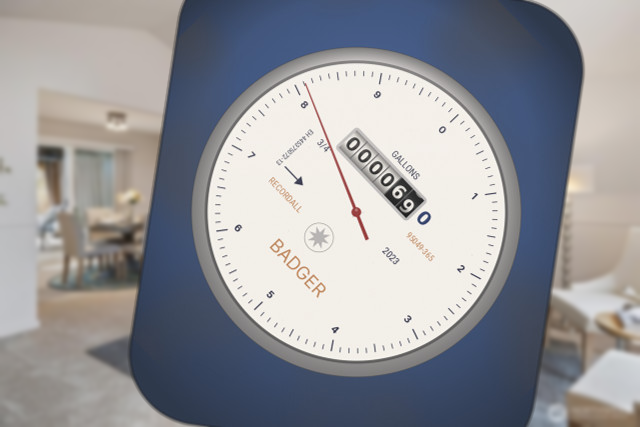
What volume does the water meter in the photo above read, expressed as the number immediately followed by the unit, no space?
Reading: 688.1gal
